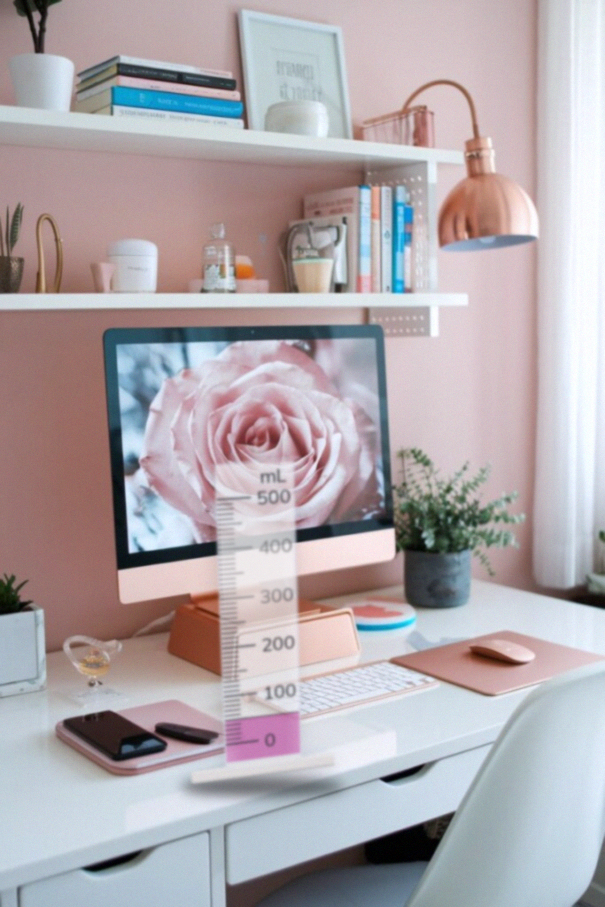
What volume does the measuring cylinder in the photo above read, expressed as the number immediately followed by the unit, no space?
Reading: 50mL
